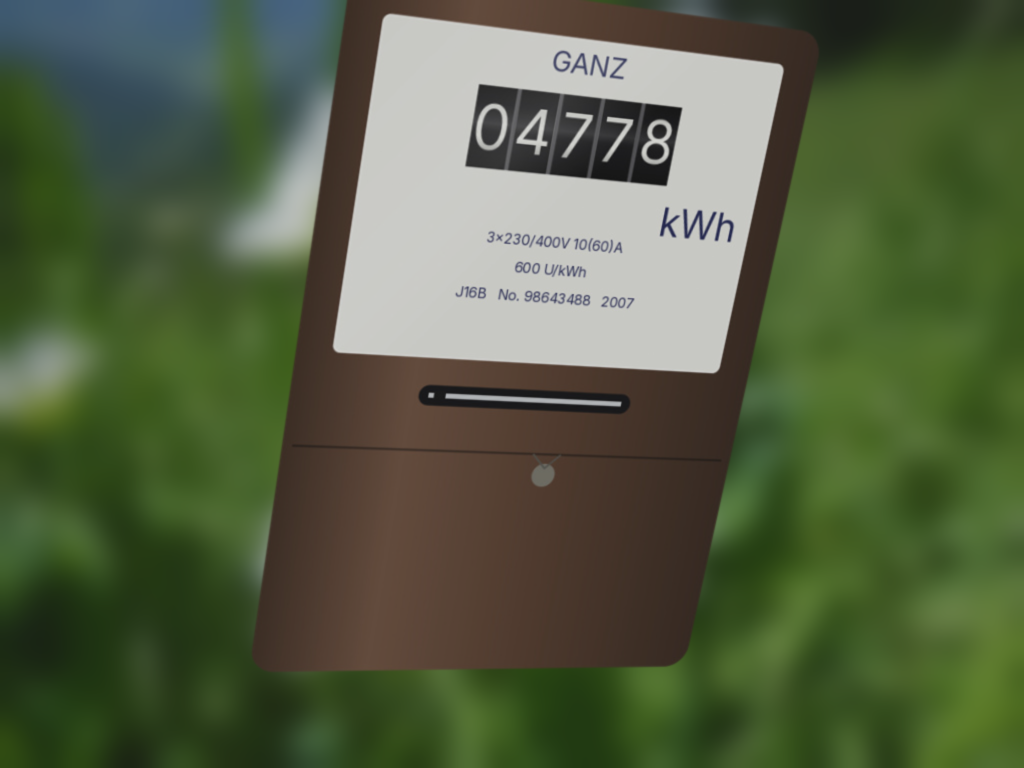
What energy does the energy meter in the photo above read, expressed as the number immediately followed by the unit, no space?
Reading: 4778kWh
